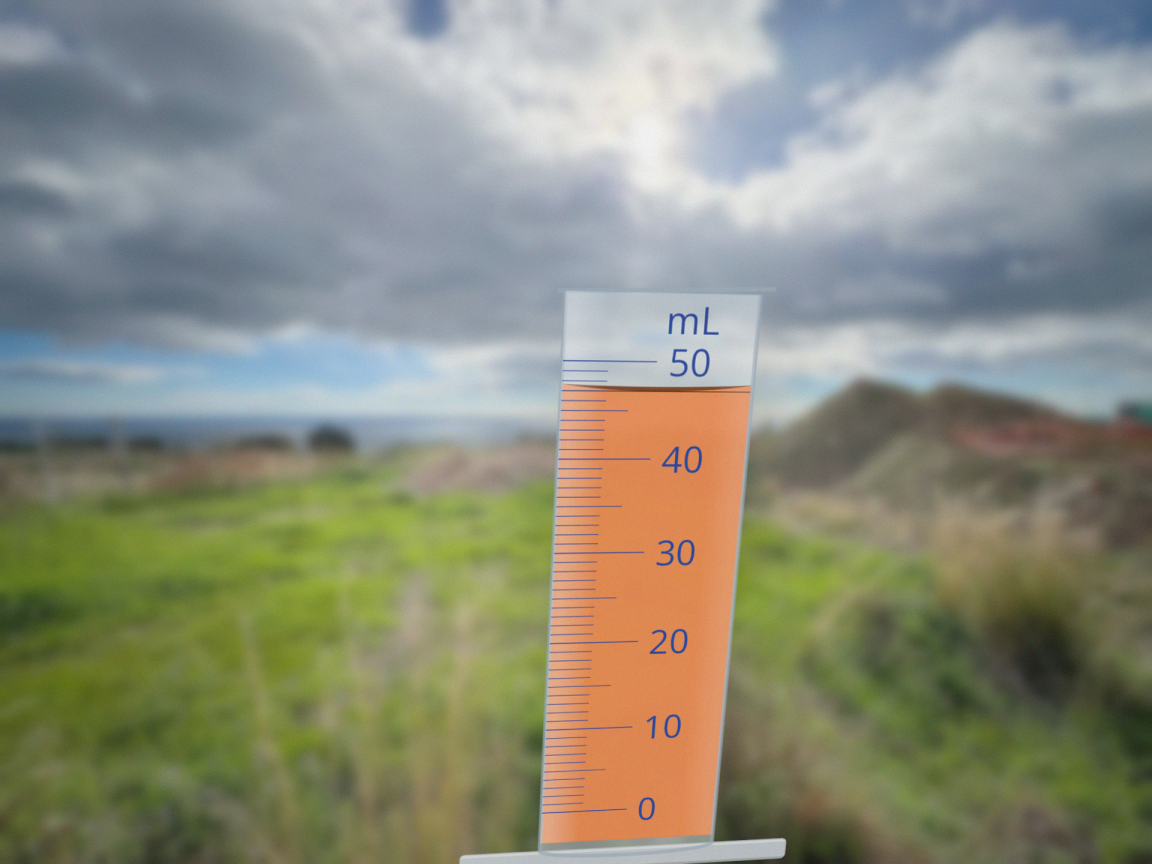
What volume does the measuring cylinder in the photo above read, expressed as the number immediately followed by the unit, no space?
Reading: 47mL
